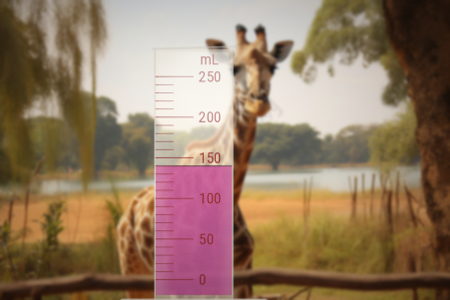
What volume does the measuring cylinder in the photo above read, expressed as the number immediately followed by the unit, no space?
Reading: 140mL
